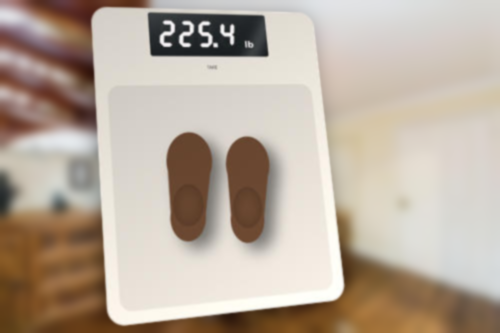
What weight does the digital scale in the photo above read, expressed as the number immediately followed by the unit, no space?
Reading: 225.4lb
